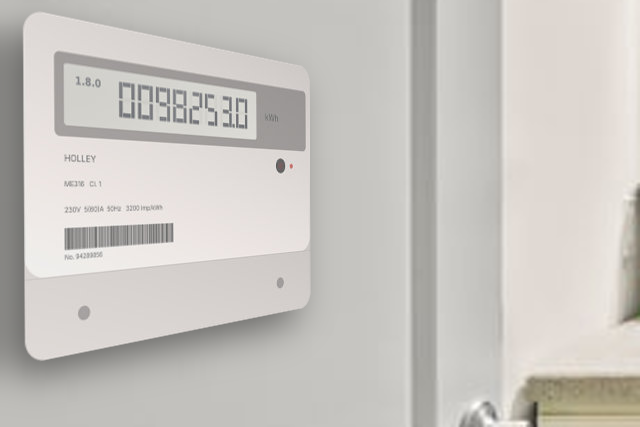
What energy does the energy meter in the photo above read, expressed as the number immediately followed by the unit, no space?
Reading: 98253.0kWh
